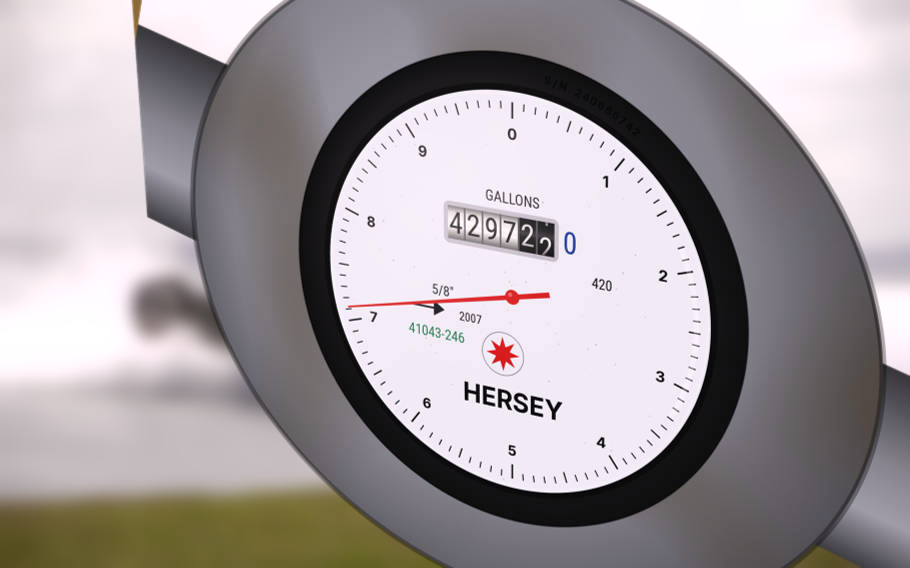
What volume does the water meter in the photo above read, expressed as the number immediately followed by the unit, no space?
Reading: 4297217.1gal
